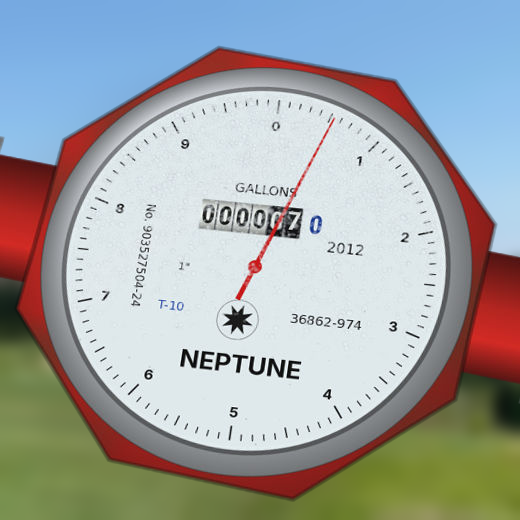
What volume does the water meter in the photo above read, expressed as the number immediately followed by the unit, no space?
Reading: 70.5gal
